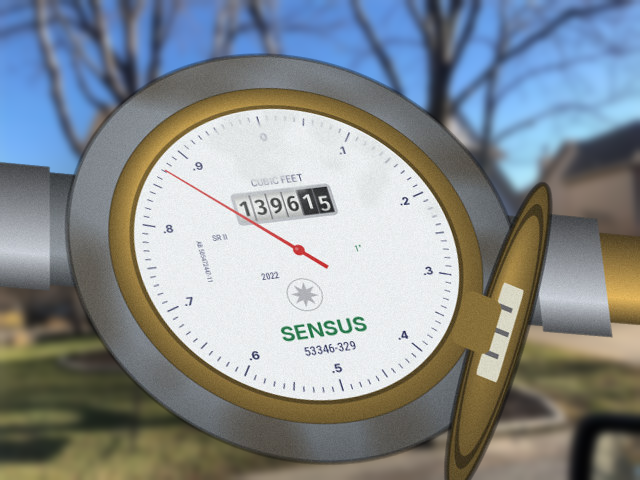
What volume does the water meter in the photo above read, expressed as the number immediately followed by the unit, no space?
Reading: 139614.87ft³
